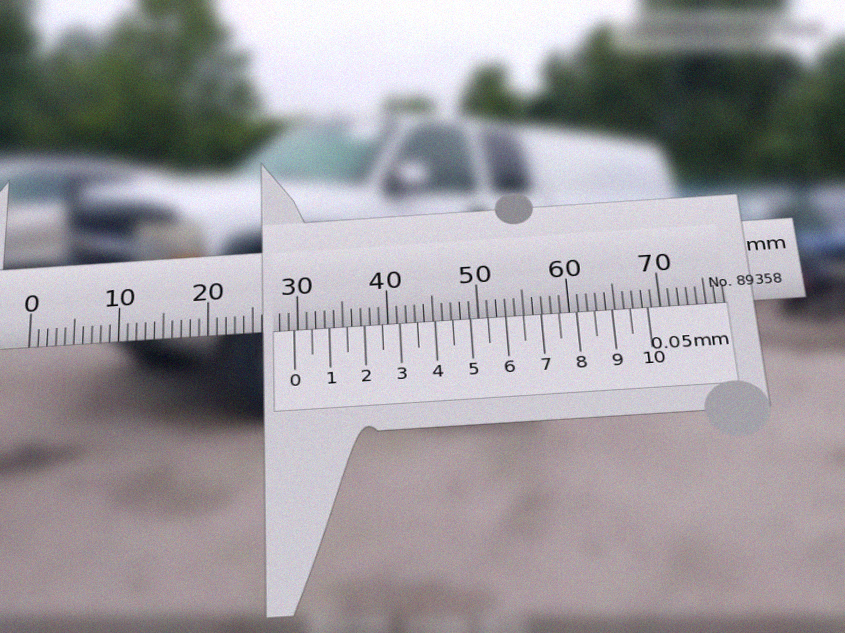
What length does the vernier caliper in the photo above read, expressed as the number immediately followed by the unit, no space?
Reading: 29.6mm
